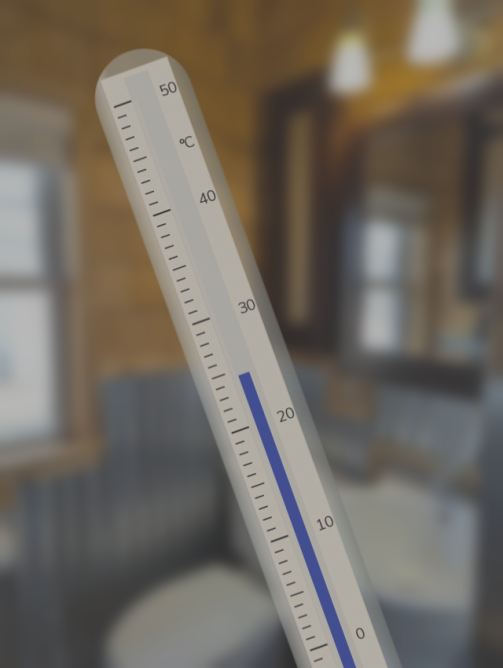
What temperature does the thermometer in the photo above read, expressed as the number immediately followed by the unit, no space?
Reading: 24.5°C
